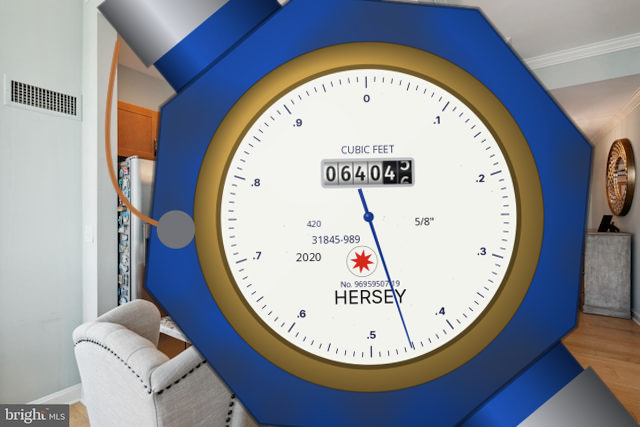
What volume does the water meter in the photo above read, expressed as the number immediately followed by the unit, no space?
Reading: 64045.45ft³
